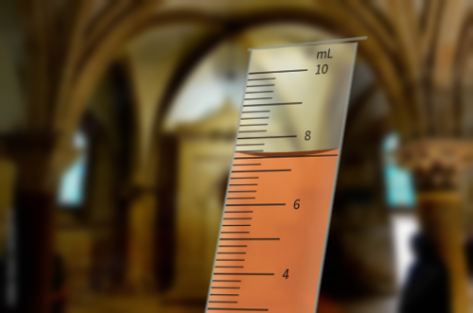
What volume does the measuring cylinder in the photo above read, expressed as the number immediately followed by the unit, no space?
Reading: 7.4mL
